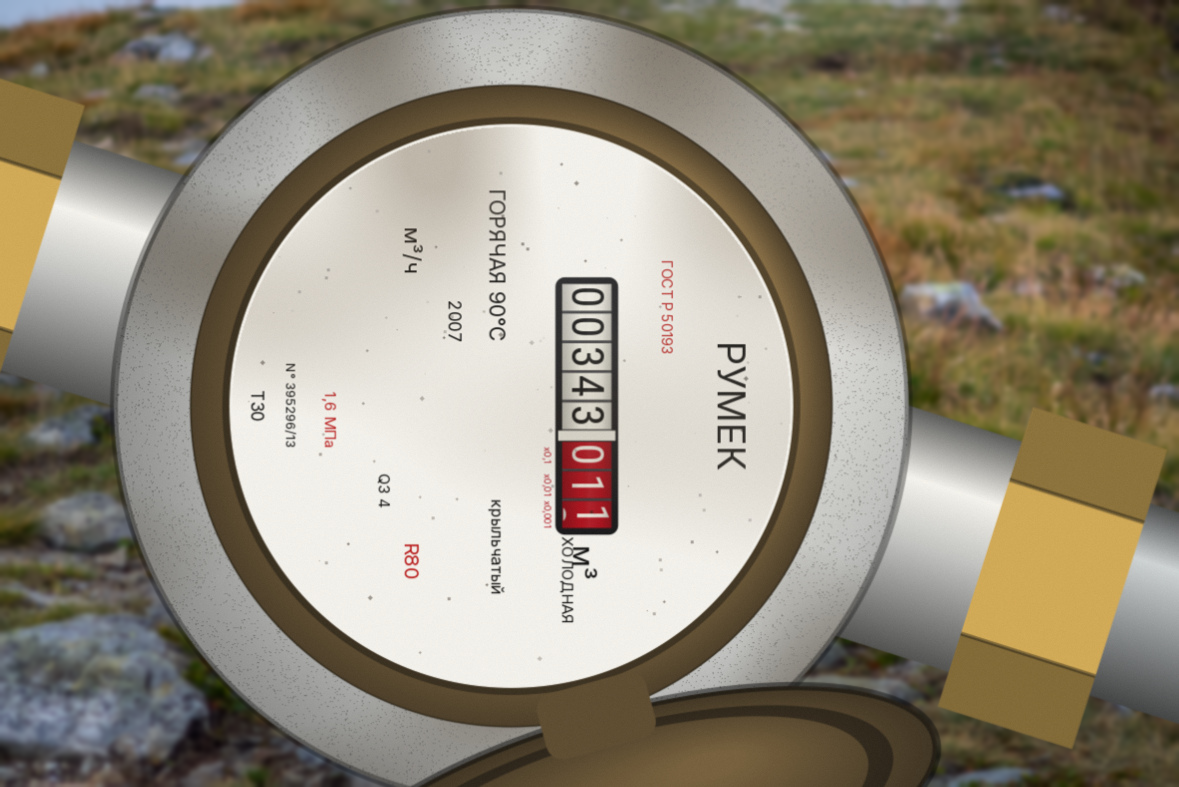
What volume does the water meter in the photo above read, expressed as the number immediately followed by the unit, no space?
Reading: 343.011m³
